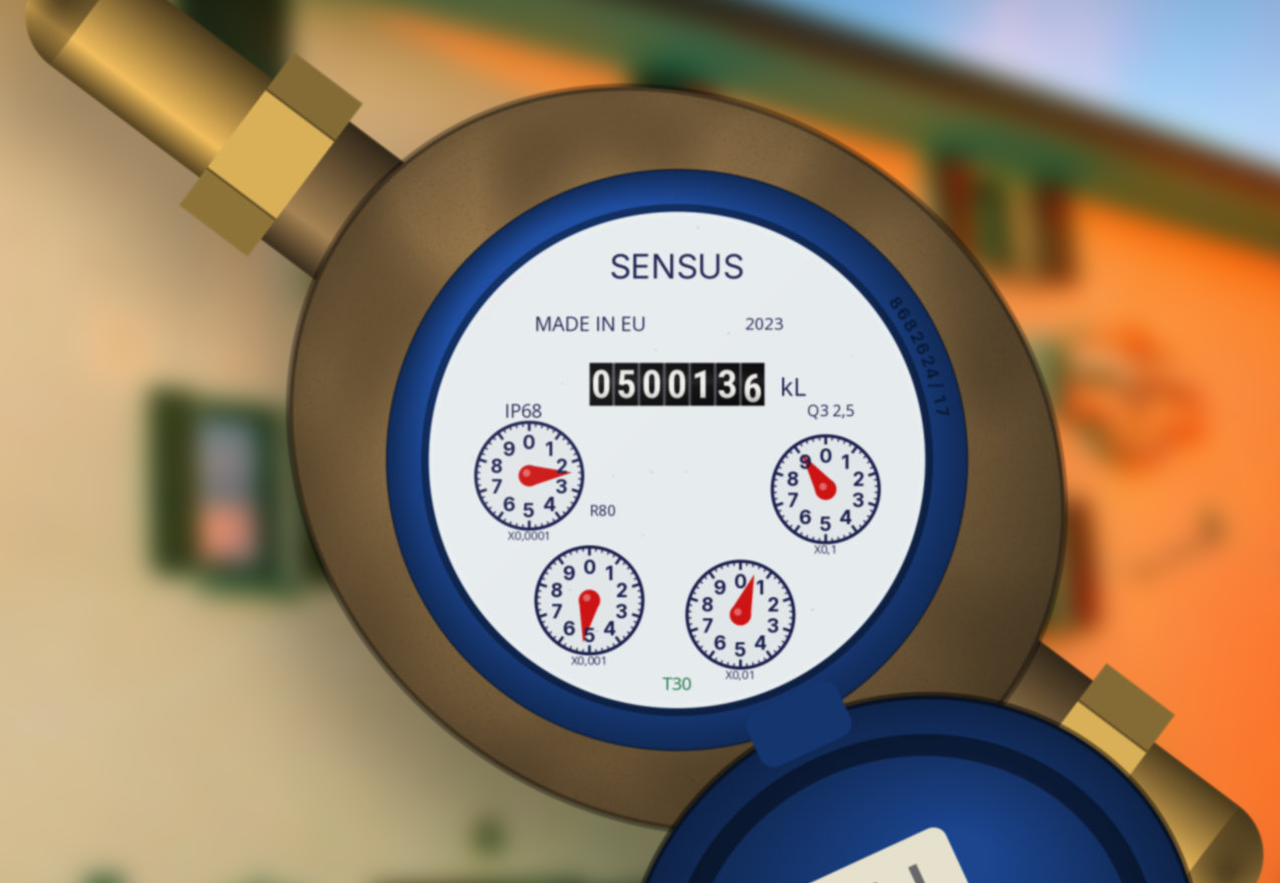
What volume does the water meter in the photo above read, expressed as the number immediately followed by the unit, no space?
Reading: 500135.9052kL
